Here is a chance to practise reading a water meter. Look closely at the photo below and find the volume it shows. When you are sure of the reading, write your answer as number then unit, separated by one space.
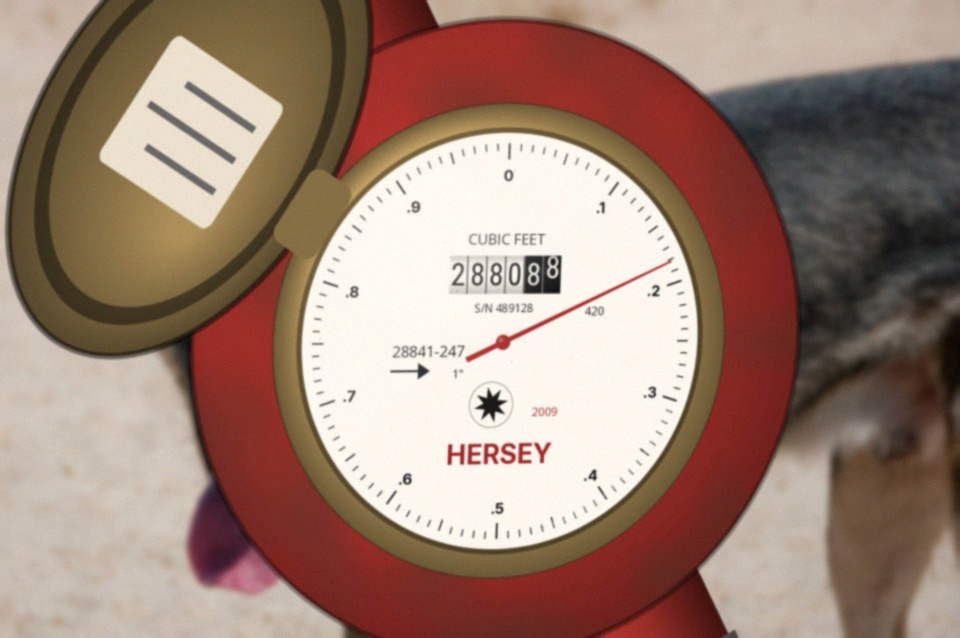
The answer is 288088.18 ft³
